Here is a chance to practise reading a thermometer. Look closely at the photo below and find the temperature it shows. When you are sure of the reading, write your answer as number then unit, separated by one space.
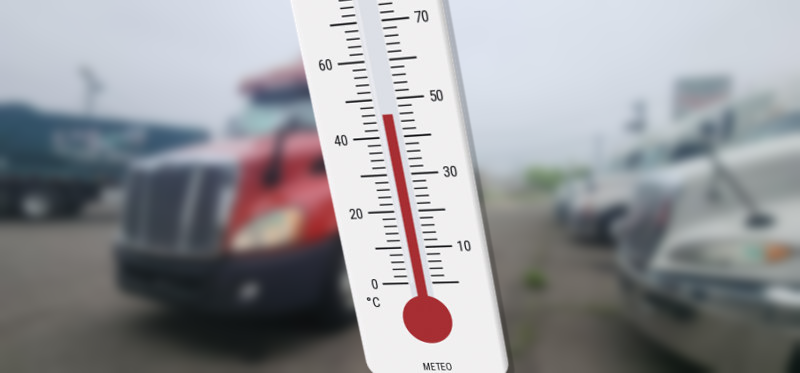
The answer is 46 °C
